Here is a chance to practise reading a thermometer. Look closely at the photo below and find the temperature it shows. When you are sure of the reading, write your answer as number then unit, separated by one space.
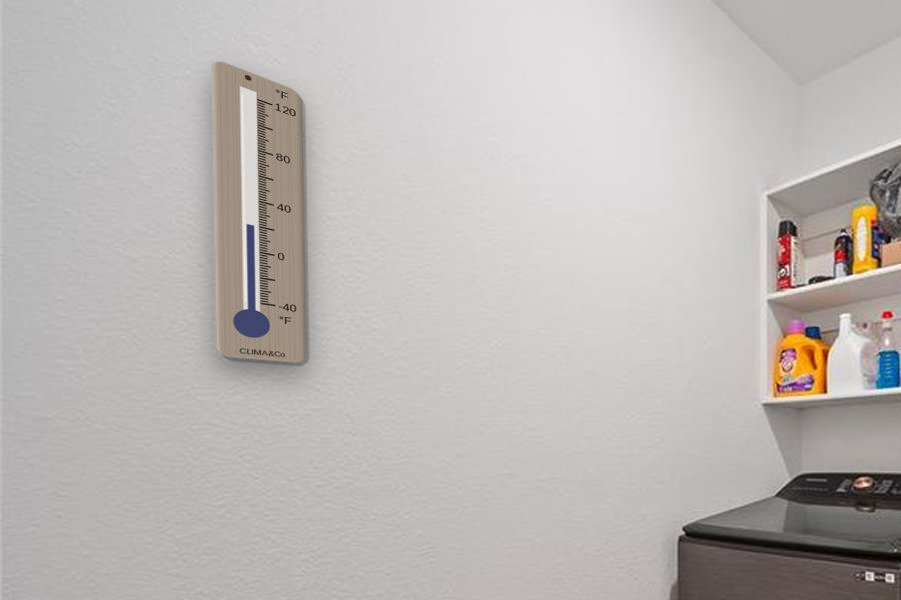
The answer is 20 °F
